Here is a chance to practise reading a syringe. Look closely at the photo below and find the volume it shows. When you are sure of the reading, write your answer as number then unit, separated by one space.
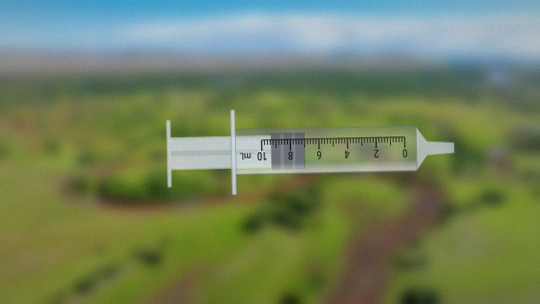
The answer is 7 mL
